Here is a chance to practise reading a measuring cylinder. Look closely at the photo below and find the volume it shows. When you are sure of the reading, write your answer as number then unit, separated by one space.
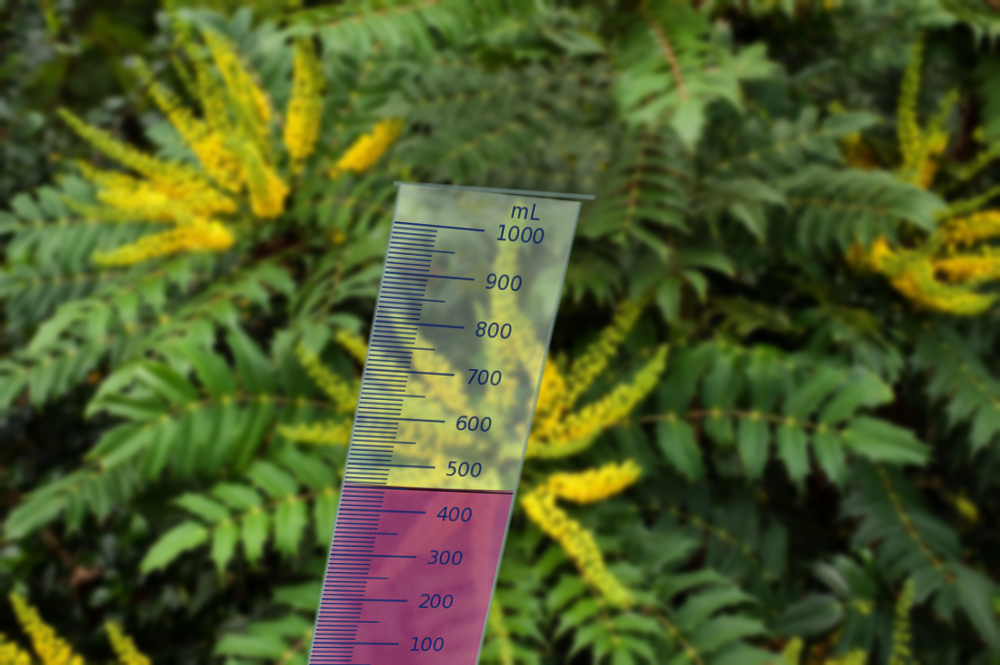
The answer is 450 mL
